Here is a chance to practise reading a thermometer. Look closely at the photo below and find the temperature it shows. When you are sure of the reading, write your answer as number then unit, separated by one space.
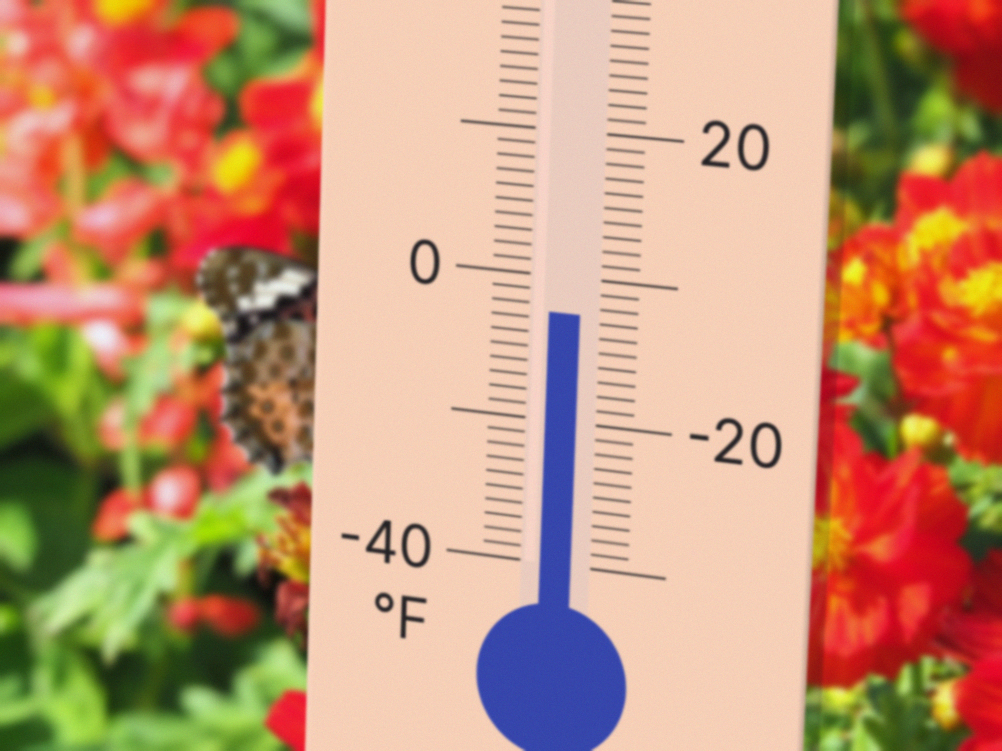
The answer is -5 °F
